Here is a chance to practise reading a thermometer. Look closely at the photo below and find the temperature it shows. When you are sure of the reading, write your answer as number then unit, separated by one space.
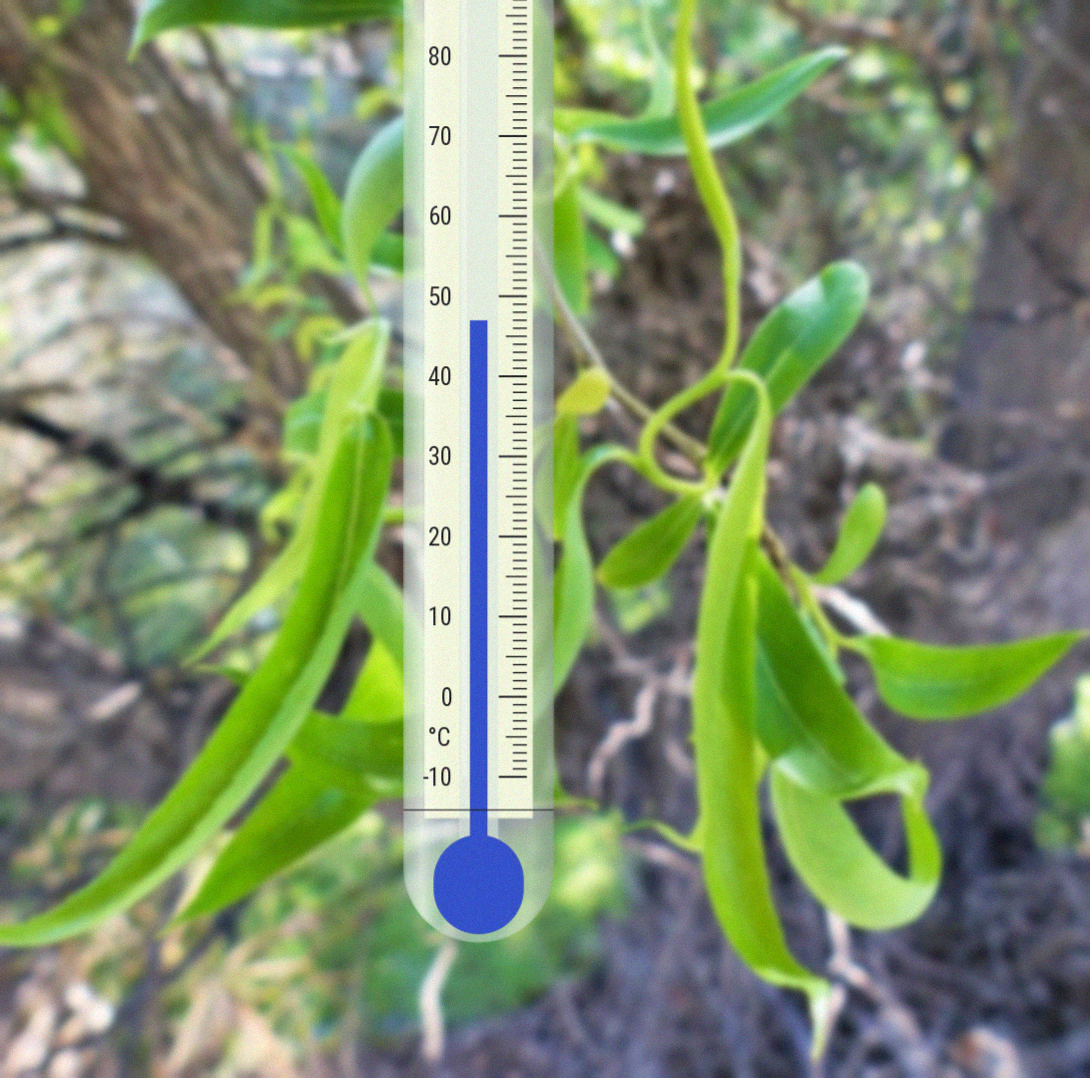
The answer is 47 °C
